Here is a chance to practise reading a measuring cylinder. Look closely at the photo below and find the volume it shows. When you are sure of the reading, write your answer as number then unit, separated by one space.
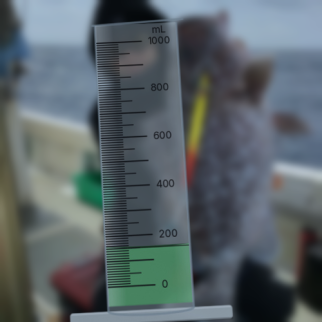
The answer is 150 mL
